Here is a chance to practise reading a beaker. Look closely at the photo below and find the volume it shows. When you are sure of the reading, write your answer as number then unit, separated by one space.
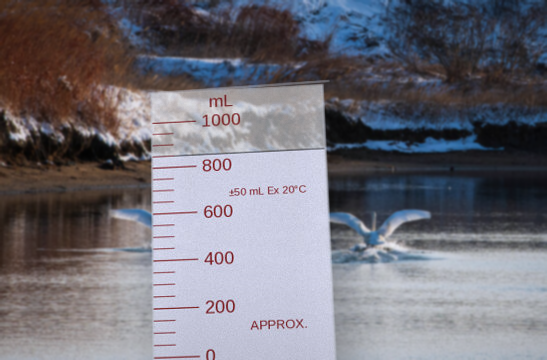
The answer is 850 mL
